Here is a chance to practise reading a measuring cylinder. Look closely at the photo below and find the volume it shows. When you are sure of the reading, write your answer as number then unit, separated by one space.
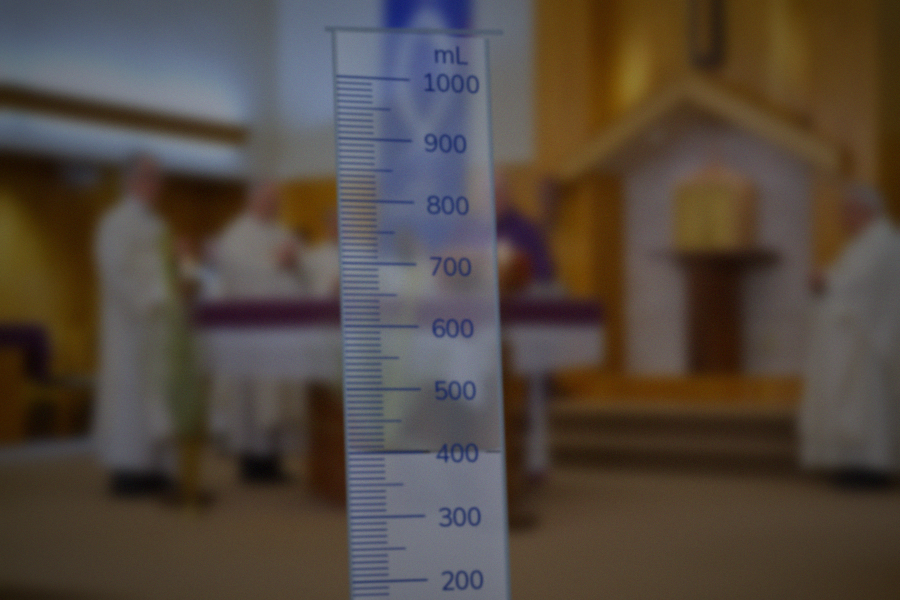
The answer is 400 mL
